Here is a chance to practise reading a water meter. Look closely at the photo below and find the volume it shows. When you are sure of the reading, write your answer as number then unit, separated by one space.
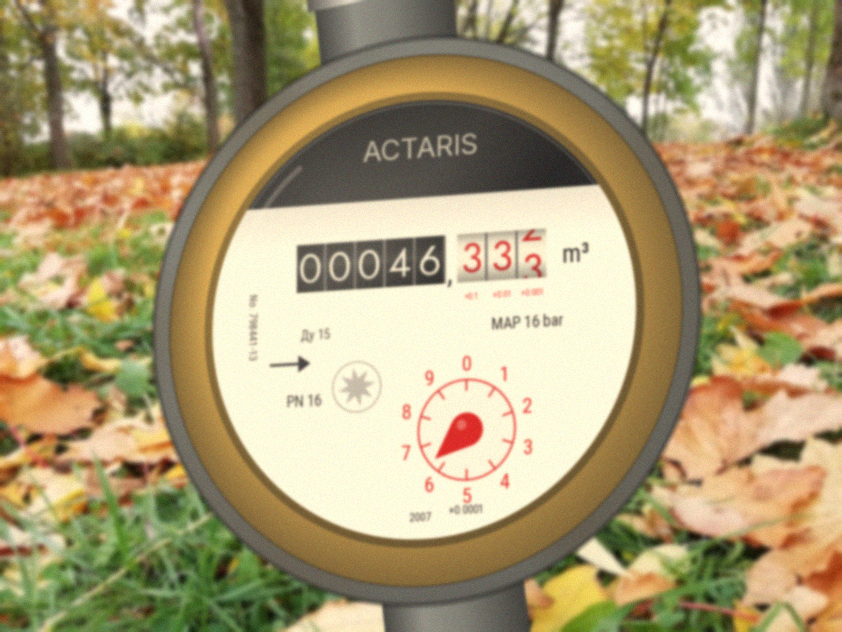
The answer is 46.3326 m³
